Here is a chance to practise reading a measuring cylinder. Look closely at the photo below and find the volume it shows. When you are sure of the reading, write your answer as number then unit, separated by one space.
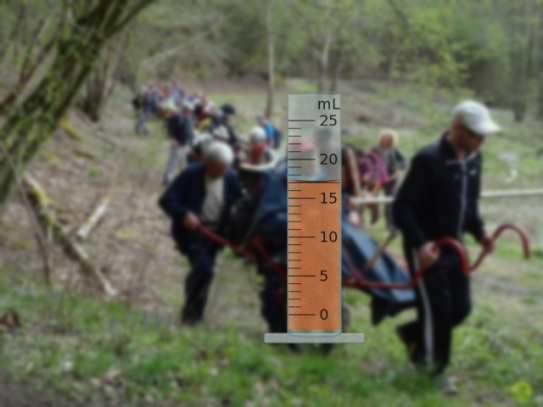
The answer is 17 mL
